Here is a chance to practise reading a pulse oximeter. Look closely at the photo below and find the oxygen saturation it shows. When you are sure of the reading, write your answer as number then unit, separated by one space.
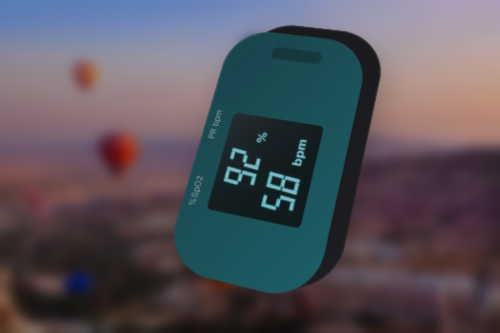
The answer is 92 %
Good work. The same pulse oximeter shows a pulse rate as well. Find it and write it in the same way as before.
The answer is 58 bpm
